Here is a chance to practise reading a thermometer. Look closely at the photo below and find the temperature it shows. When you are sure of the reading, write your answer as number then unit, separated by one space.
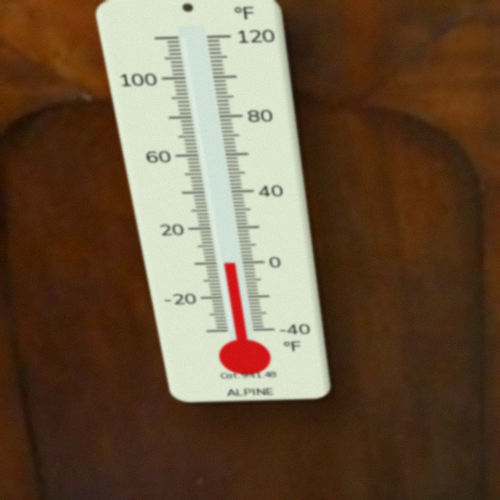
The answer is 0 °F
